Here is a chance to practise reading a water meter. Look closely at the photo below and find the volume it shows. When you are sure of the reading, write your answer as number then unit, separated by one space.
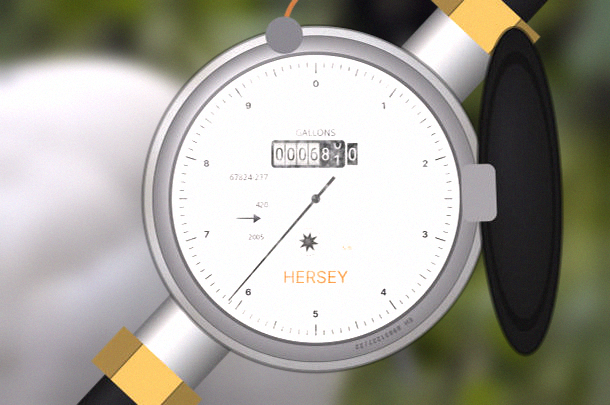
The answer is 6806.1 gal
